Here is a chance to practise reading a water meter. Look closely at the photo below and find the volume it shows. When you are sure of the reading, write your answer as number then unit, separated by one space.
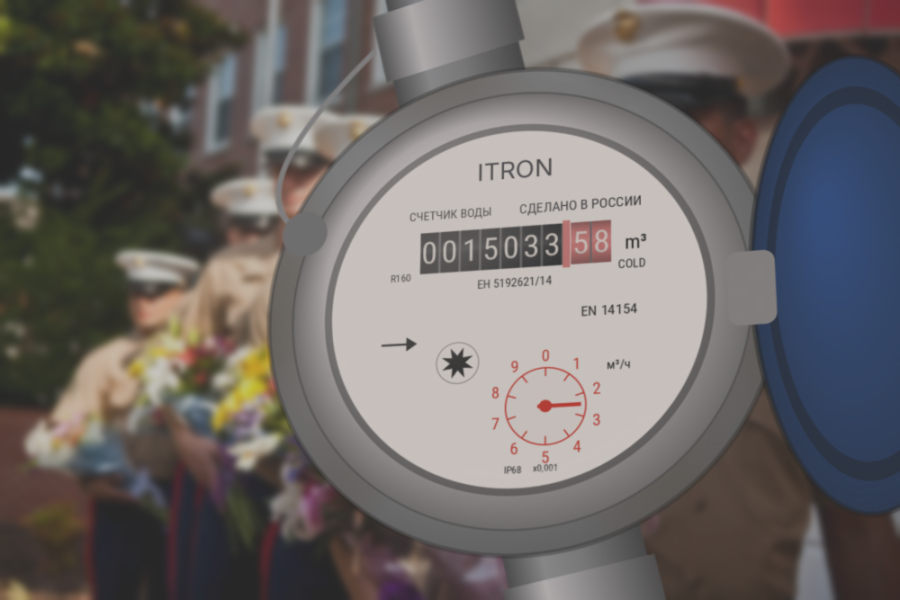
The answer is 15033.582 m³
